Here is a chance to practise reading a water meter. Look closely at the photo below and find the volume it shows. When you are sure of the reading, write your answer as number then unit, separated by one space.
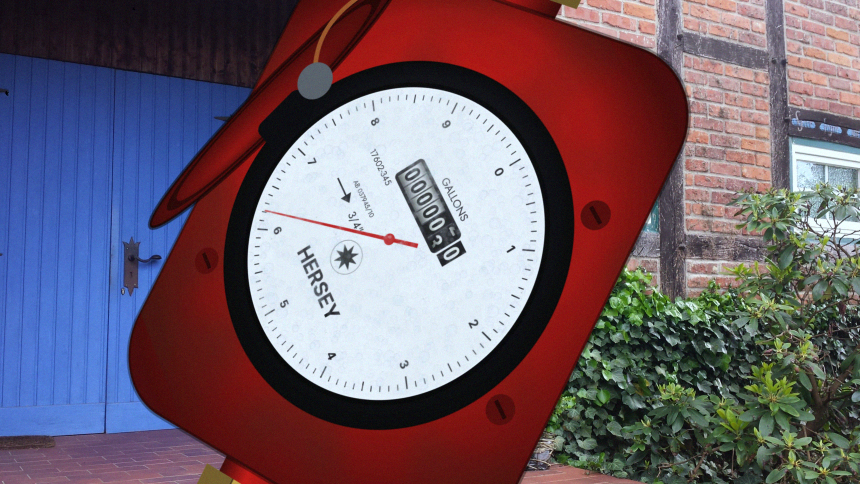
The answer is 26.2 gal
